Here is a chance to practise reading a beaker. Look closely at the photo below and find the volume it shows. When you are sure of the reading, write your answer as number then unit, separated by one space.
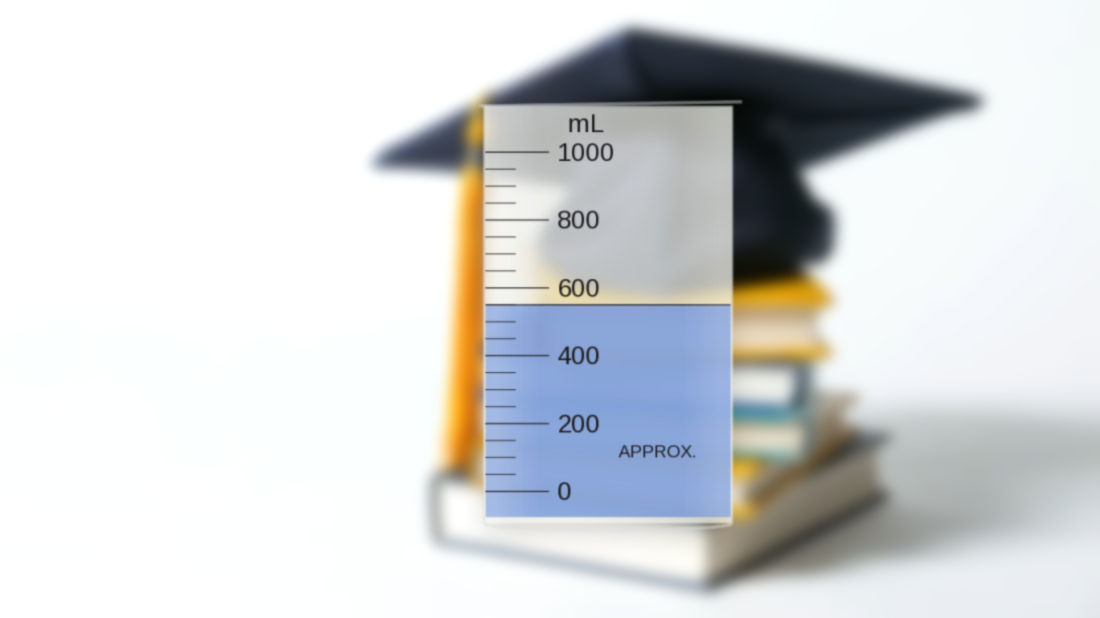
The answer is 550 mL
